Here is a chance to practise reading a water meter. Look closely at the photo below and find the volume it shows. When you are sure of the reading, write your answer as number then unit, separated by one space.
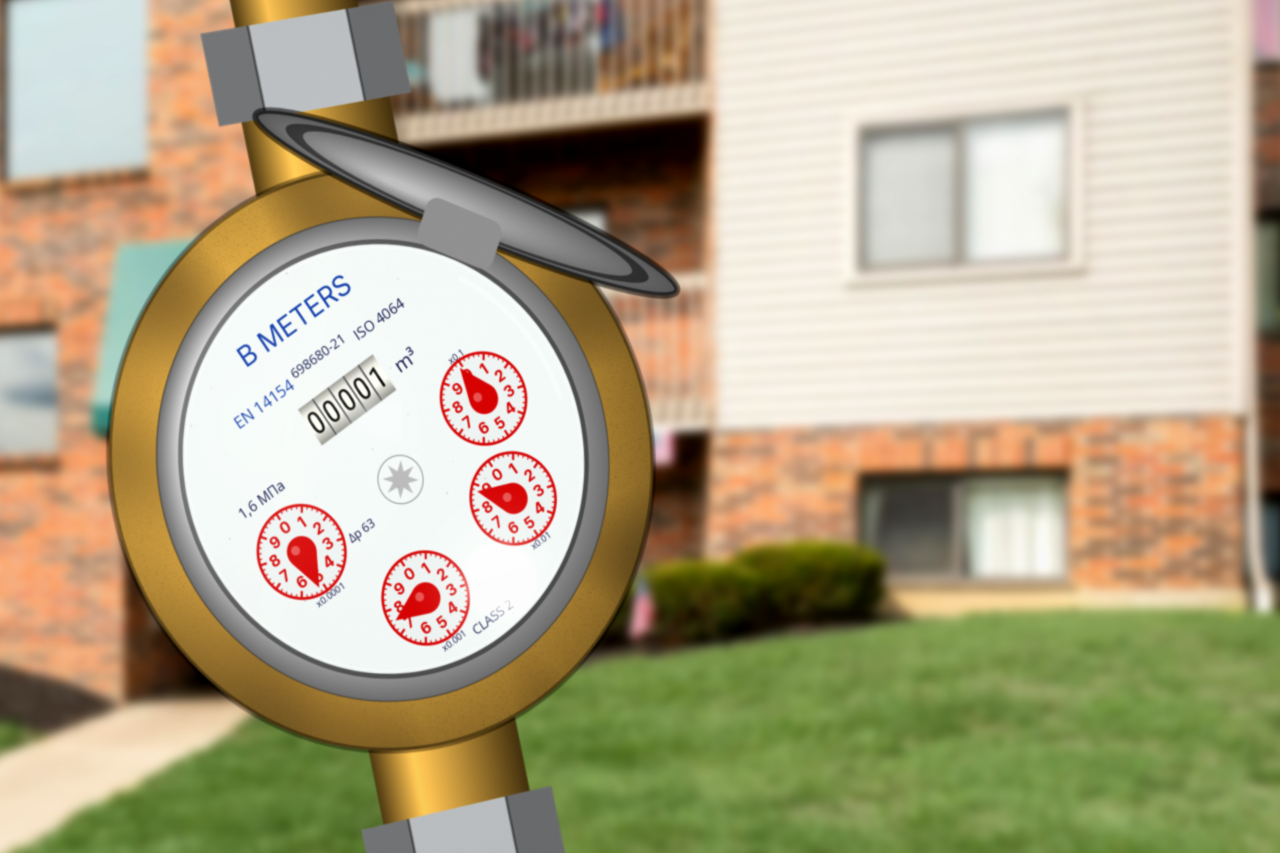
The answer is 0.9875 m³
